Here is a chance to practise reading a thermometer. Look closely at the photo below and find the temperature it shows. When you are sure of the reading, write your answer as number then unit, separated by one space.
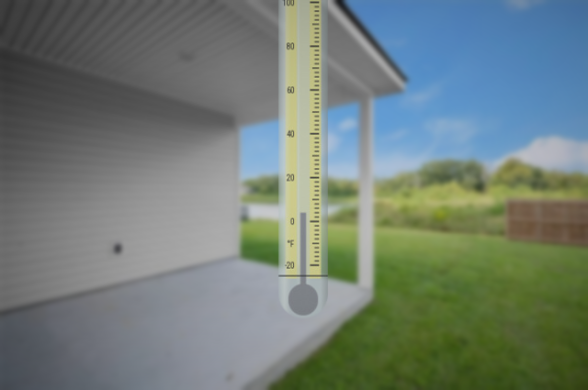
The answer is 4 °F
